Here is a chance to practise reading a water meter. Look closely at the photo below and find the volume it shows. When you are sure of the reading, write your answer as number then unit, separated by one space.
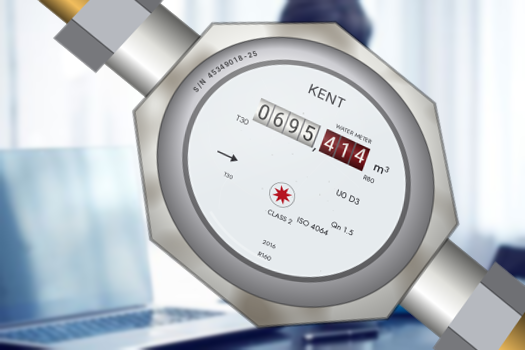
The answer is 695.414 m³
